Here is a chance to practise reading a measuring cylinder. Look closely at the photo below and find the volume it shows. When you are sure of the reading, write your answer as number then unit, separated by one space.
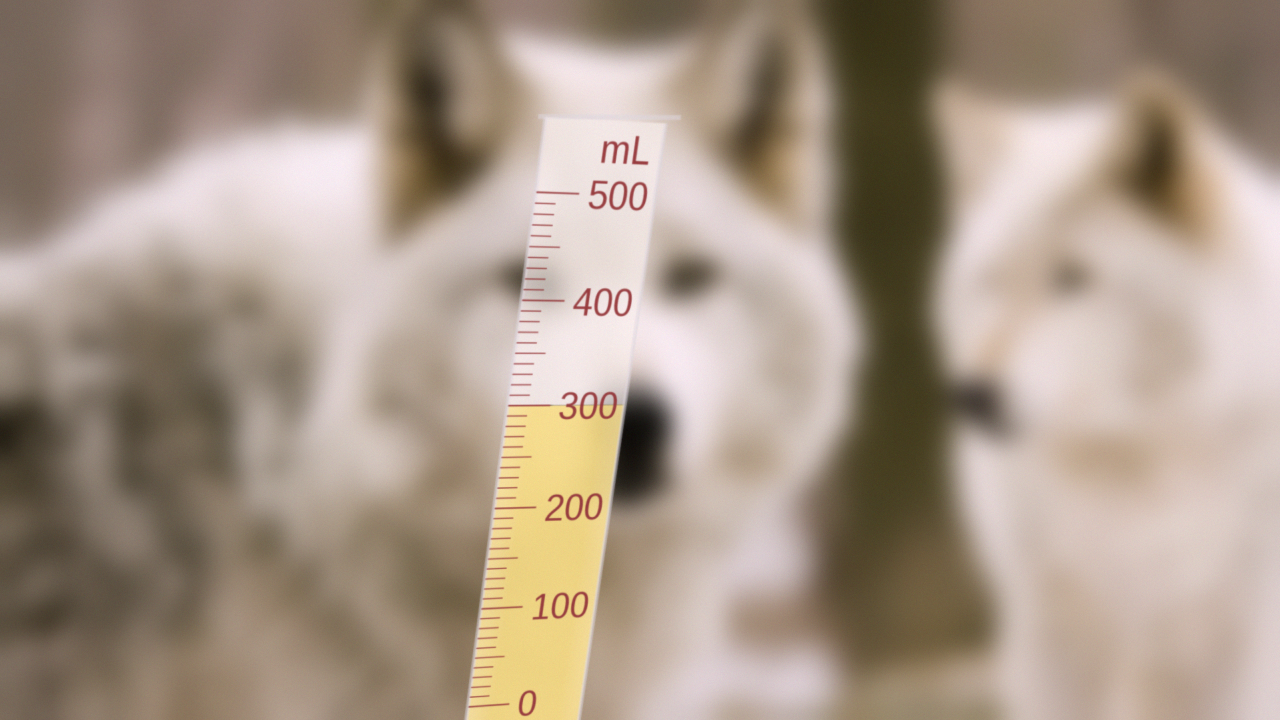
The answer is 300 mL
